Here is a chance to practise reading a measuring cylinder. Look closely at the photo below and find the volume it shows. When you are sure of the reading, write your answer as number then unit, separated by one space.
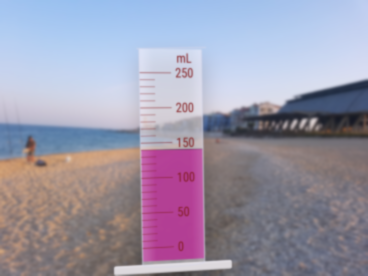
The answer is 140 mL
